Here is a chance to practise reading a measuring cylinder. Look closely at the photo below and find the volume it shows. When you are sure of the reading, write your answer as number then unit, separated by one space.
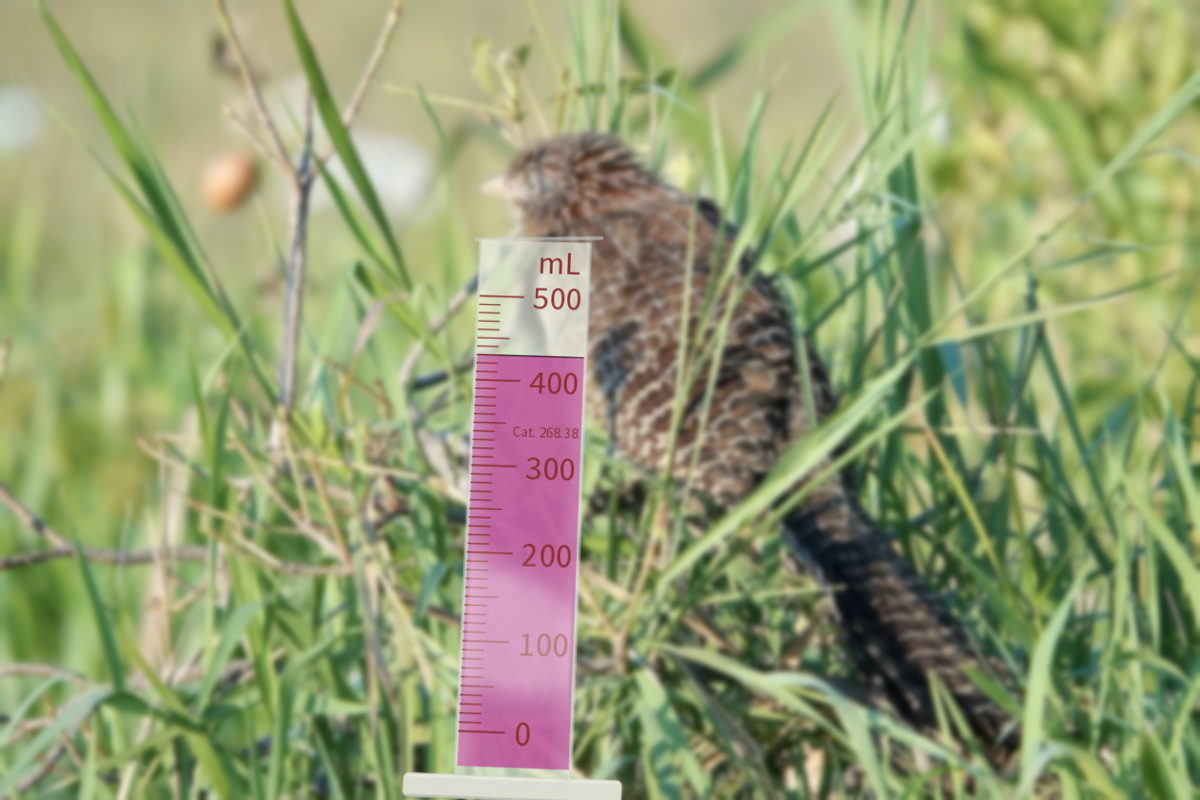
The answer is 430 mL
